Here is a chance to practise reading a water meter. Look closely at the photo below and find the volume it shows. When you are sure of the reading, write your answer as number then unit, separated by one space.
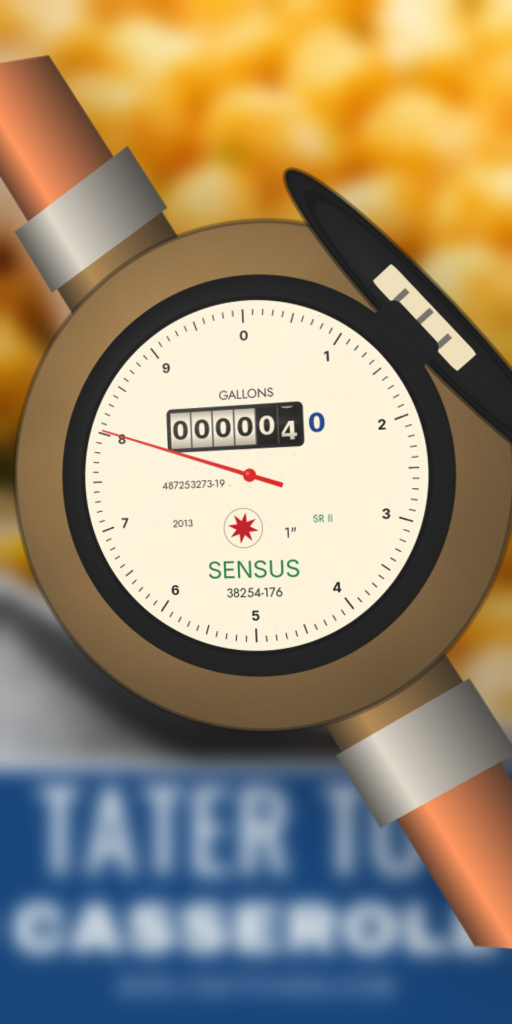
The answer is 38.0 gal
